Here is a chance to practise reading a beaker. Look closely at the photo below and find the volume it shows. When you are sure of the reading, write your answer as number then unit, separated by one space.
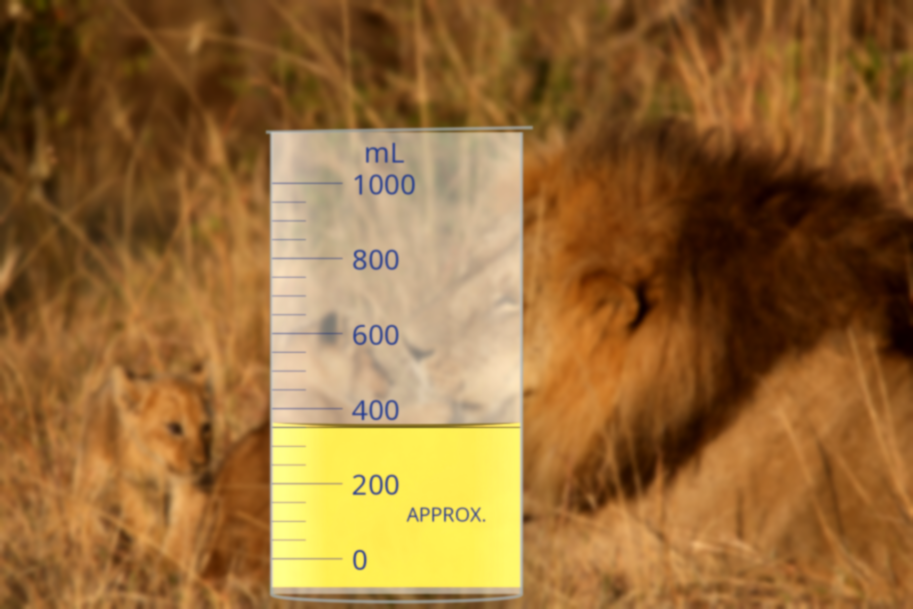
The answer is 350 mL
